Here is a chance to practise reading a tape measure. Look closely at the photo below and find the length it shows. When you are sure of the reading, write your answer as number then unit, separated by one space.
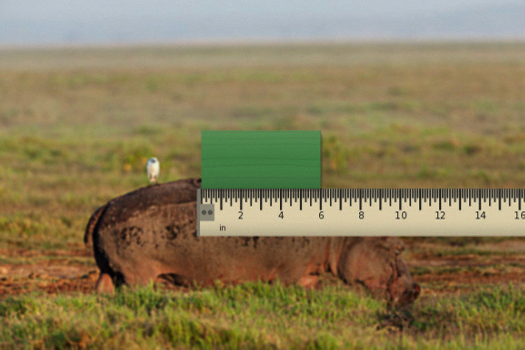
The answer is 6 in
